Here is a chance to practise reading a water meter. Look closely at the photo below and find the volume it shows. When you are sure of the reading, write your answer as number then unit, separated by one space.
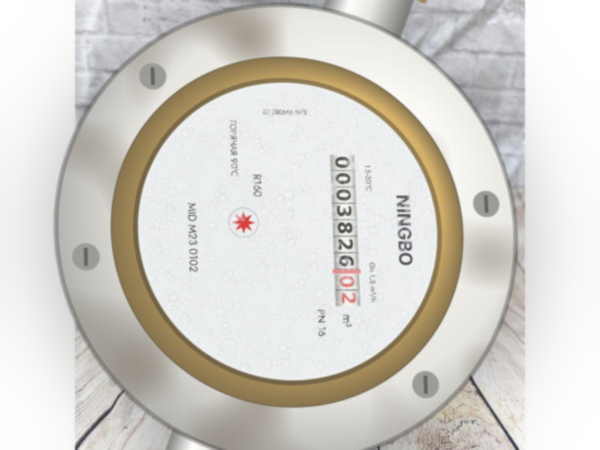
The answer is 3826.02 m³
